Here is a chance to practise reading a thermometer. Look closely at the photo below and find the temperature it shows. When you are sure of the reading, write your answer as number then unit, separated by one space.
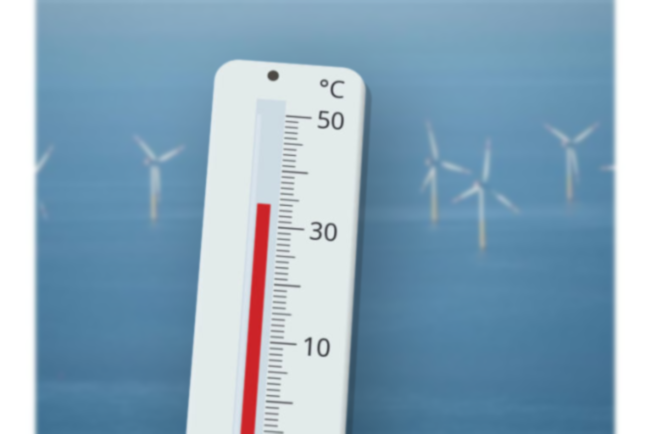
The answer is 34 °C
